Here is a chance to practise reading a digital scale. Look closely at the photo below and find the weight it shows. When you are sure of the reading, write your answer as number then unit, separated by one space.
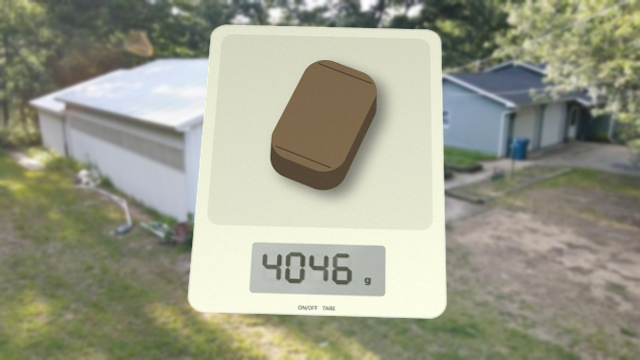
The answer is 4046 g
